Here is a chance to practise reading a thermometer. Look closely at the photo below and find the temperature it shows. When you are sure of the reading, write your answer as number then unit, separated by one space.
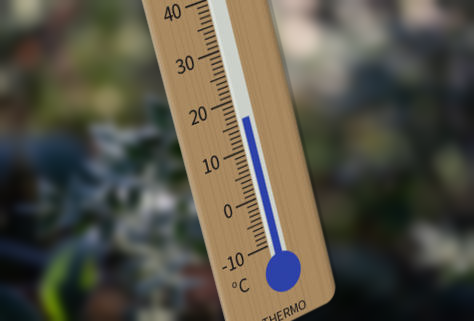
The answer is 16 °C
